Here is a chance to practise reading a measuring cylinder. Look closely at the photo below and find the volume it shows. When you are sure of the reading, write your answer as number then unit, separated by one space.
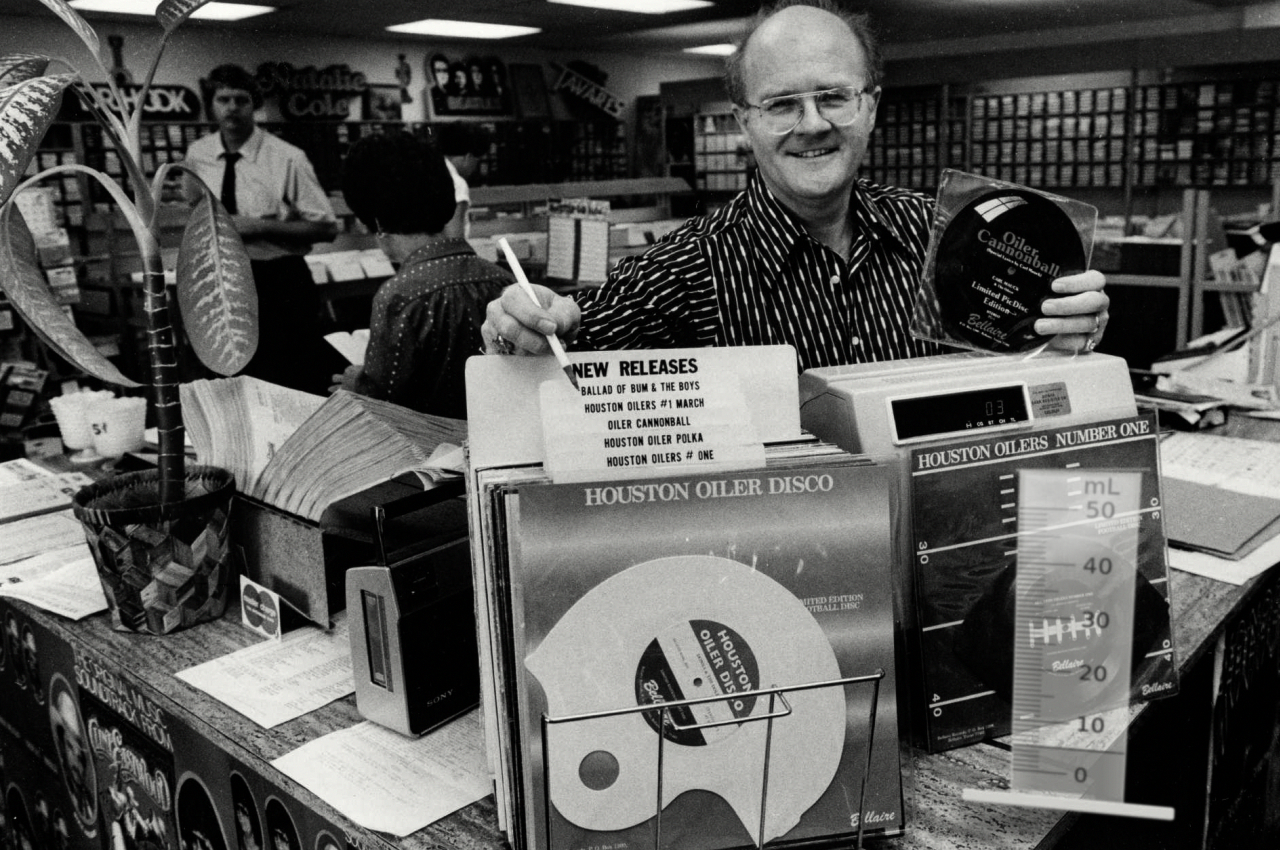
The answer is 5 mL
